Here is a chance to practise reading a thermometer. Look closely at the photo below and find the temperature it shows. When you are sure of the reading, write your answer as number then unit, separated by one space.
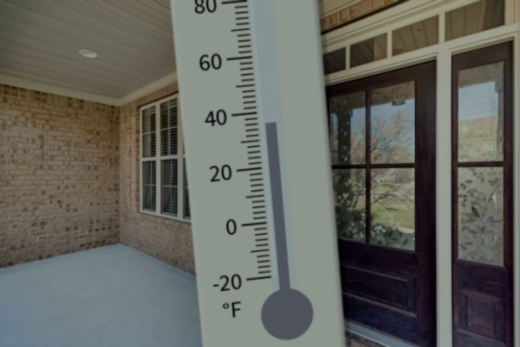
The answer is 36 °F
